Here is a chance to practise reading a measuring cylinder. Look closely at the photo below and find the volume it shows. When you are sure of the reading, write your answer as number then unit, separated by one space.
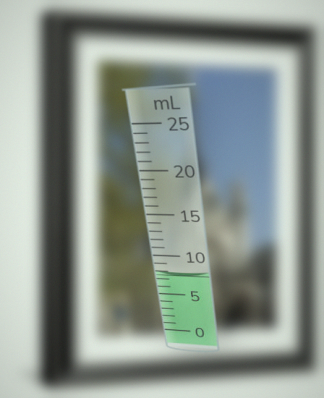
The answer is 7.5 mL
